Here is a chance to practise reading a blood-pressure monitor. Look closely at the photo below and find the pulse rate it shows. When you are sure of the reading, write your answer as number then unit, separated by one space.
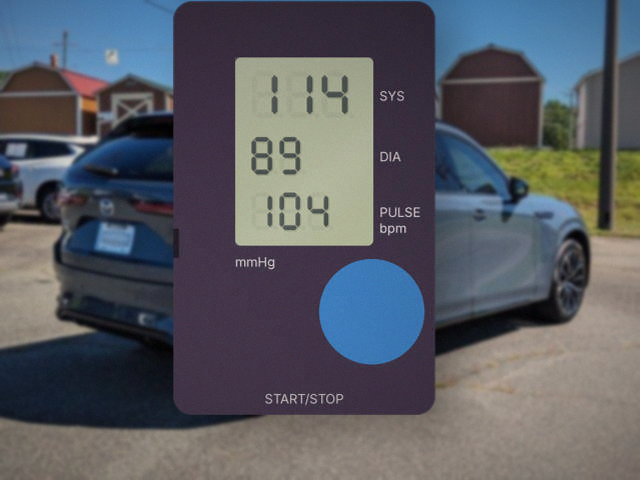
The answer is 104 bpm
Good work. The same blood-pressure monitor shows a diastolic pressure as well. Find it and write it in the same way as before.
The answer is 89 mmHg
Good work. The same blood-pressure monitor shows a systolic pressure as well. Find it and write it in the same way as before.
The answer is 114 mmHg
